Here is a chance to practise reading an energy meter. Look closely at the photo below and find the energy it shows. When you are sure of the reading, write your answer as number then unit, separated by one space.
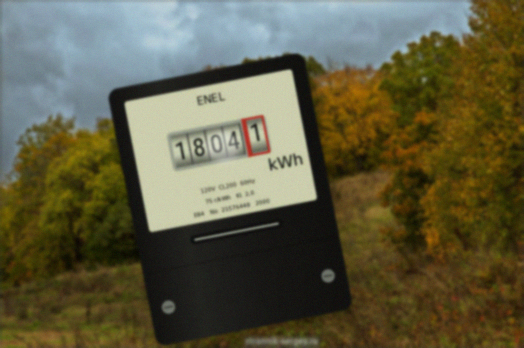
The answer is 1804.1 kWh
